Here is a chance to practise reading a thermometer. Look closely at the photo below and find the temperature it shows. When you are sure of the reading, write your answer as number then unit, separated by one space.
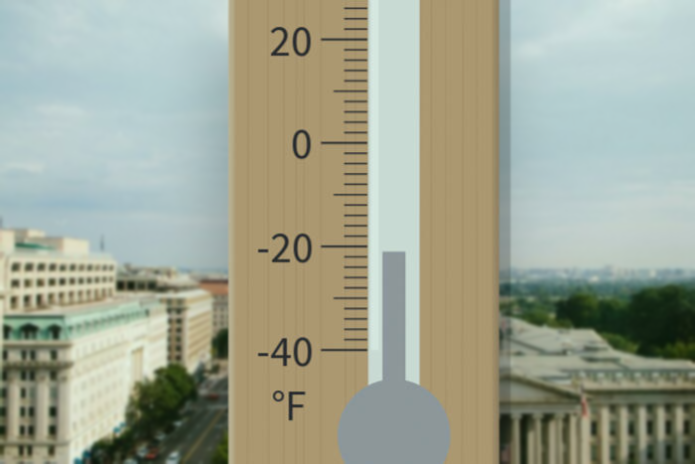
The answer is -21 °F
